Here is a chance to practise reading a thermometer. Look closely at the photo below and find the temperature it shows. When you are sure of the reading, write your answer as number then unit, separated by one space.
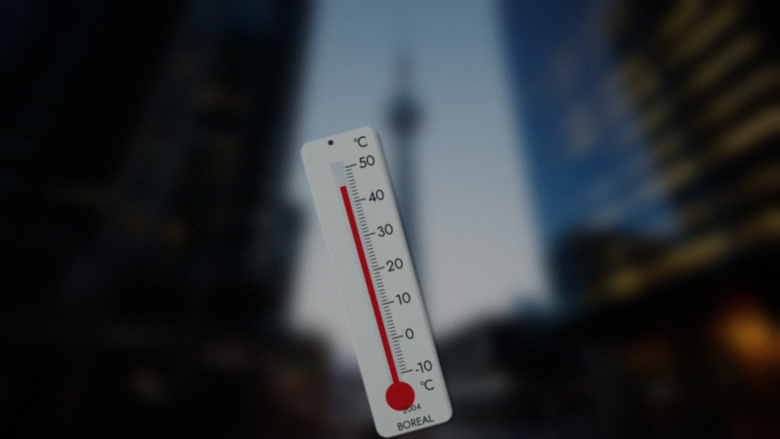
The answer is 45 °C
